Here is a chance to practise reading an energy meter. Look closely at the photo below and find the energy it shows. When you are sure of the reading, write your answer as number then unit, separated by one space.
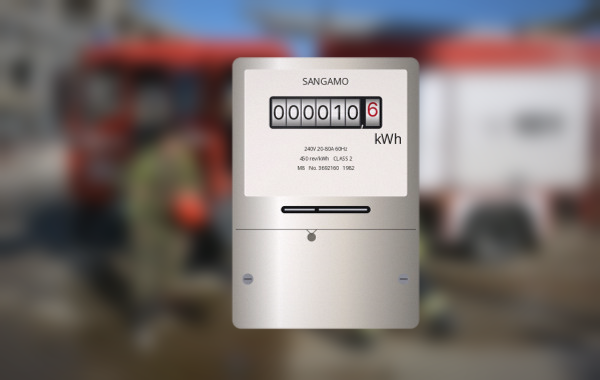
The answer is 10.6 kWh
